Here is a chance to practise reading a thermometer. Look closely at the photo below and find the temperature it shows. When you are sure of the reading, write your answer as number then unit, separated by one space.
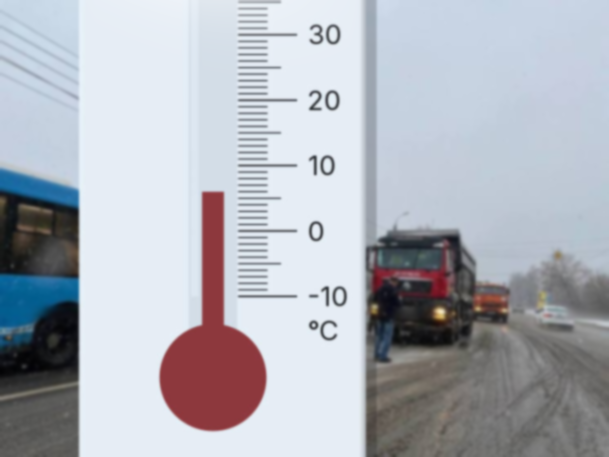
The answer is 6 °C
